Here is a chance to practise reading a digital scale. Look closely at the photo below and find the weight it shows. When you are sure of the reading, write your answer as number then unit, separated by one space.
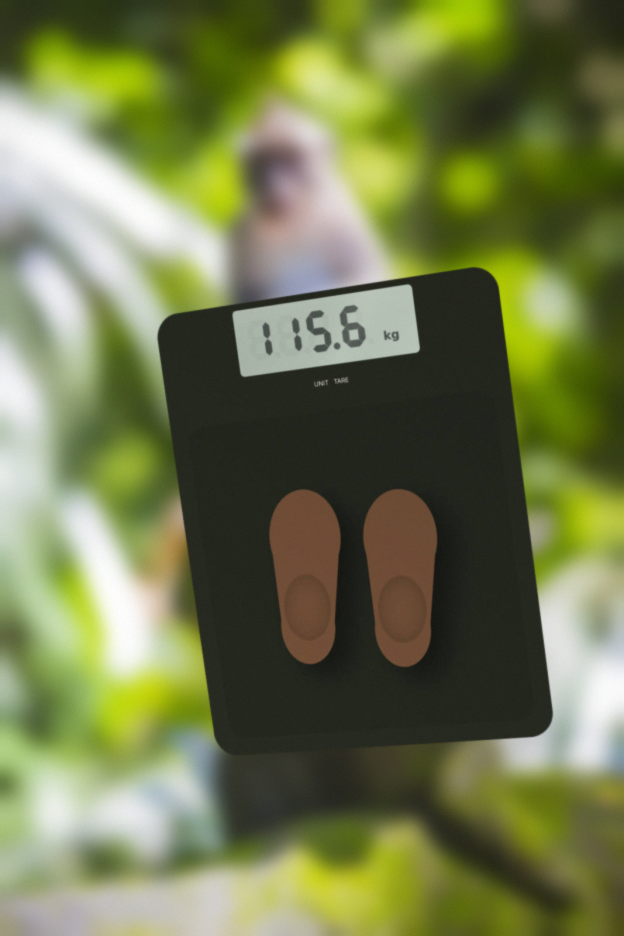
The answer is 115.6 kg
